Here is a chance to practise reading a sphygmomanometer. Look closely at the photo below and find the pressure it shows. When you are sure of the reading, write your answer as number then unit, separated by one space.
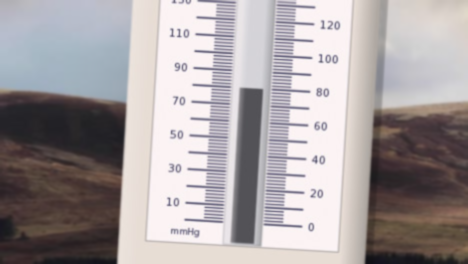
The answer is 80 mmHg
